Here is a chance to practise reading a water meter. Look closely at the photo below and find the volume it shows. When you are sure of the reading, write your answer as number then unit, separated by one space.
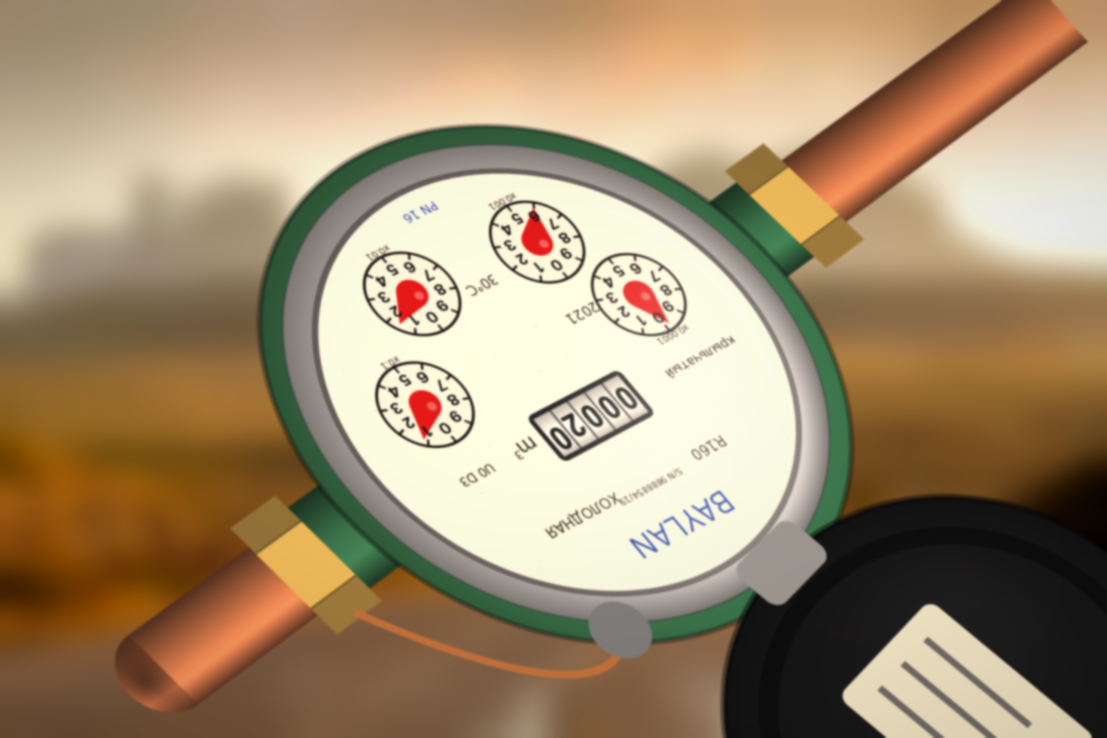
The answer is 20.1159 m³
